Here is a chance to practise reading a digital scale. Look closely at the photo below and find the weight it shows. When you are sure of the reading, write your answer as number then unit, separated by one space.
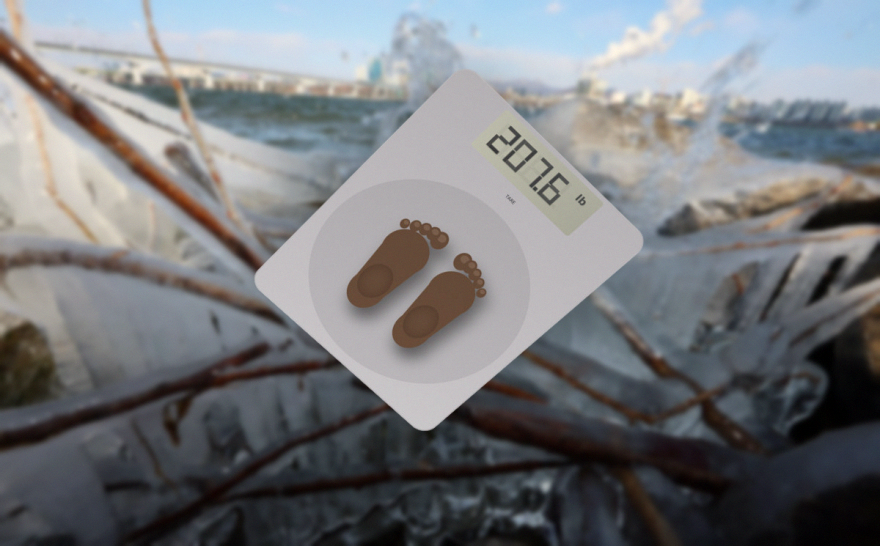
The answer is 207.6 lb
